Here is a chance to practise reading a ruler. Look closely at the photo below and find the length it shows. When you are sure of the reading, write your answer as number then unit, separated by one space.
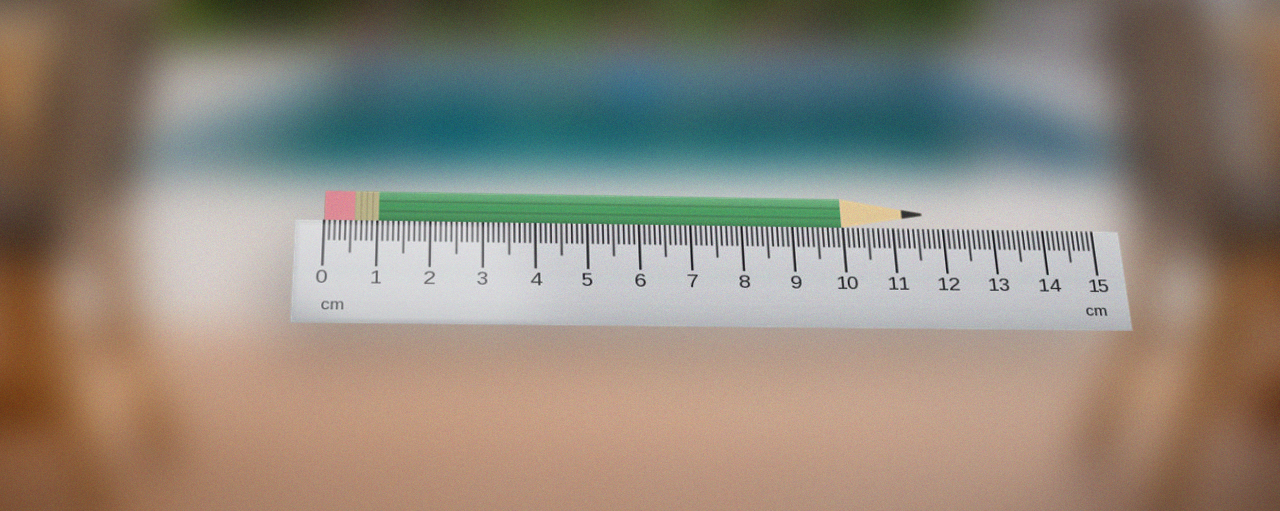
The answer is 11.6 cm
